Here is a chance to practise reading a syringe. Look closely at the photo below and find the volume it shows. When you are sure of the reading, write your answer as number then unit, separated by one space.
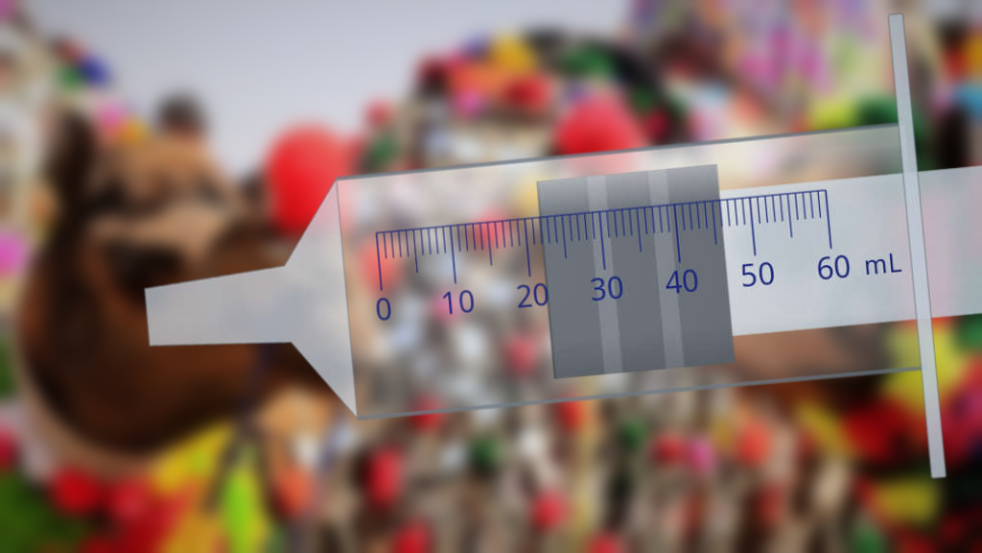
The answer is 22 mL
